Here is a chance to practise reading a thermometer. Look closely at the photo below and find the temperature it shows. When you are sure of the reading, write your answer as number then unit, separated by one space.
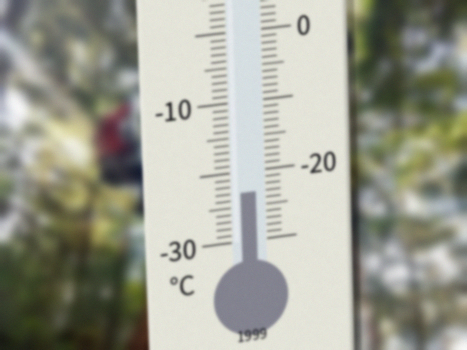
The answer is -23 °C
